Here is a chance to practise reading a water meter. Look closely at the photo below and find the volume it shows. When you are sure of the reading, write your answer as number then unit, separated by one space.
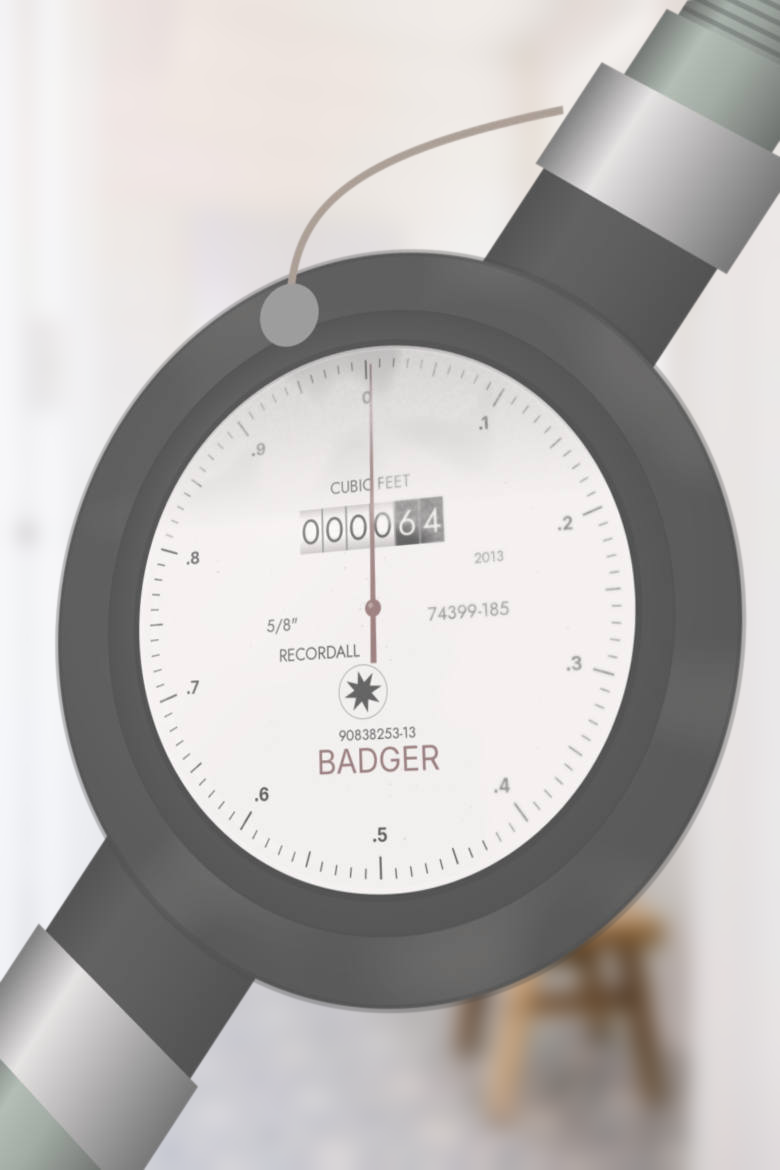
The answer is 64.00 ft³
